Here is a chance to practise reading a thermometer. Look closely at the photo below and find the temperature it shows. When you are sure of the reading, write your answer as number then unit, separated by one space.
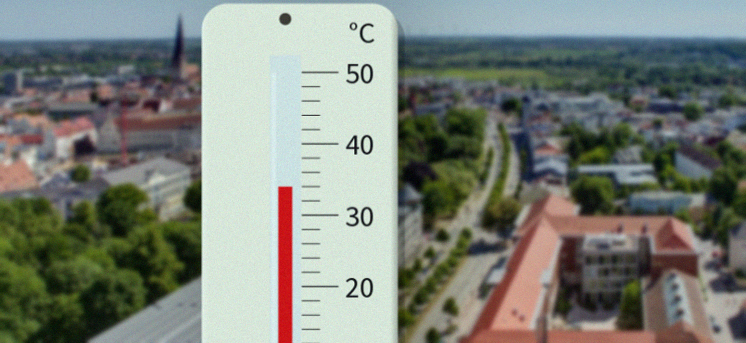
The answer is 34 °C
